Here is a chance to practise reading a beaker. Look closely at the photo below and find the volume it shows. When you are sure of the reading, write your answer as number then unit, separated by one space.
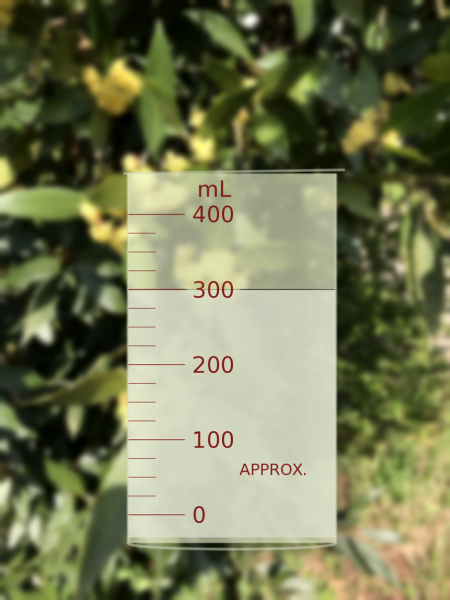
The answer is 300 mL
